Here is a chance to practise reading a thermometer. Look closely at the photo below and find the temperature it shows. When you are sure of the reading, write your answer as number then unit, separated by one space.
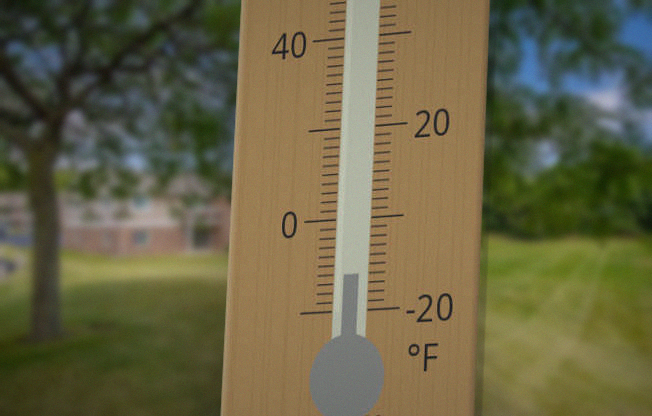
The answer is -12 °F
